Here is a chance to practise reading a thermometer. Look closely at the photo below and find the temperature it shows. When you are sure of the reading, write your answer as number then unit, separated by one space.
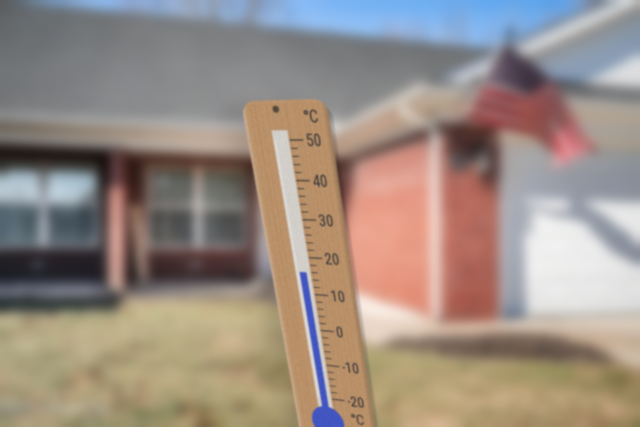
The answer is 16 °C
